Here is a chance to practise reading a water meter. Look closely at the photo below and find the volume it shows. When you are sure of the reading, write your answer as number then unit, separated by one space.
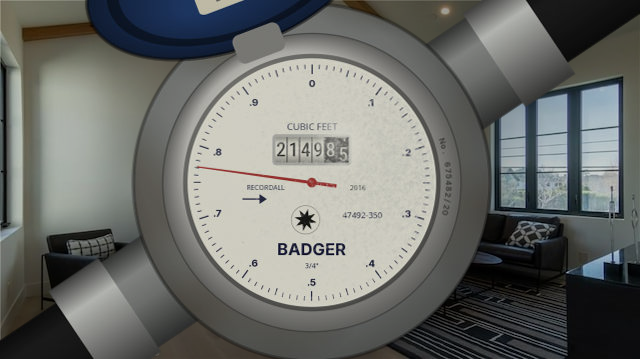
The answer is 214984.77 ft³
